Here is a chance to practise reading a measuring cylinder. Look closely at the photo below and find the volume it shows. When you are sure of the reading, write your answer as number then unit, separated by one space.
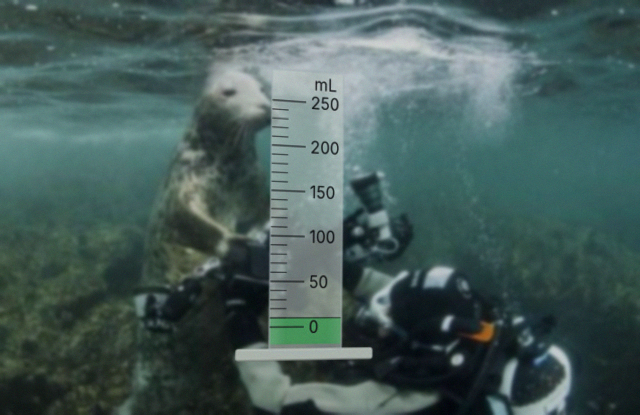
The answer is 10 mL
